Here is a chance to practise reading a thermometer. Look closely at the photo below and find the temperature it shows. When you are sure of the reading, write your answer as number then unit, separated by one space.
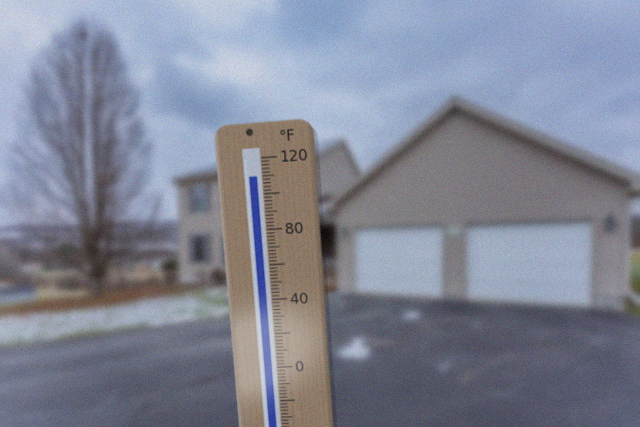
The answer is 110 °F
